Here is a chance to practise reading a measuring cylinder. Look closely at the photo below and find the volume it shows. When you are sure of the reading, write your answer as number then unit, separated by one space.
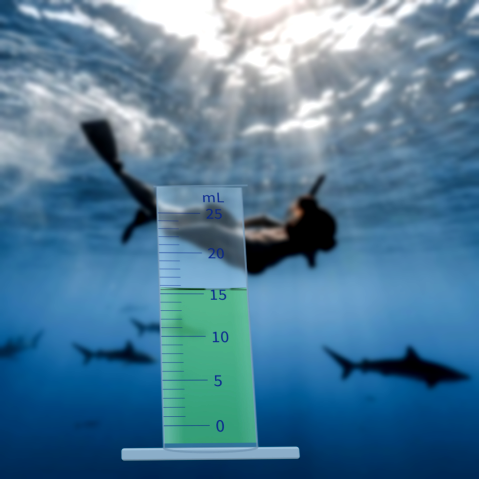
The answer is 15.5 mL
